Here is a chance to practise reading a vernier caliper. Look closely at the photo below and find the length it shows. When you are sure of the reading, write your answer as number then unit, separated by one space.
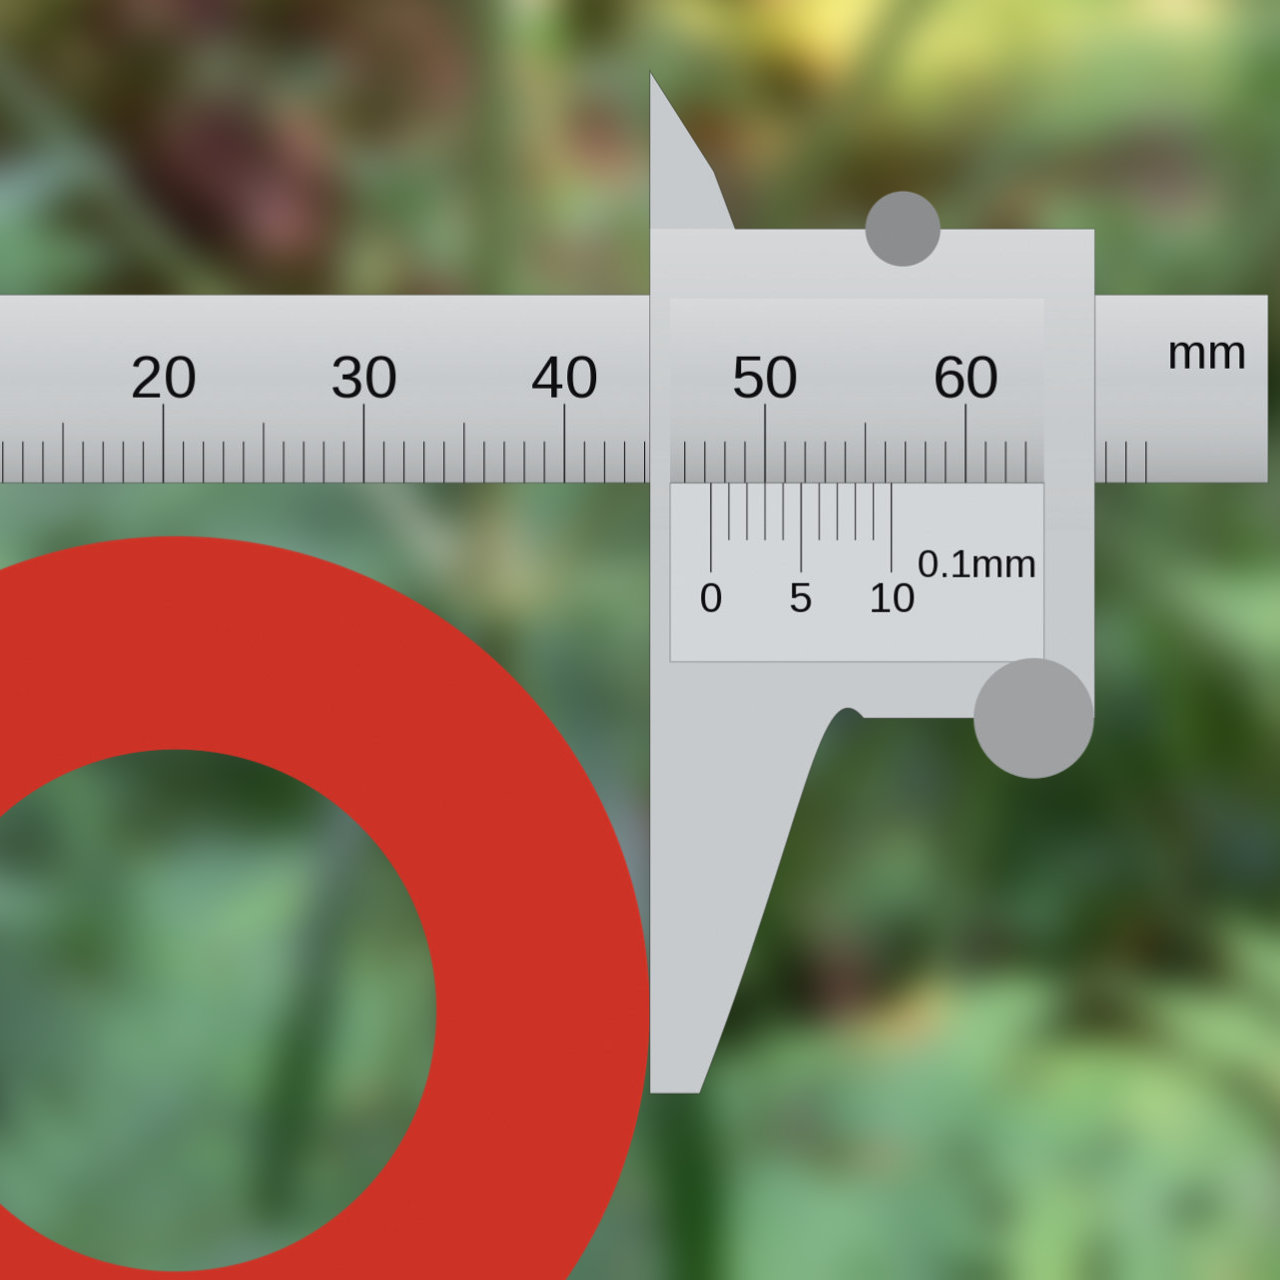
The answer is 47.3 mm
